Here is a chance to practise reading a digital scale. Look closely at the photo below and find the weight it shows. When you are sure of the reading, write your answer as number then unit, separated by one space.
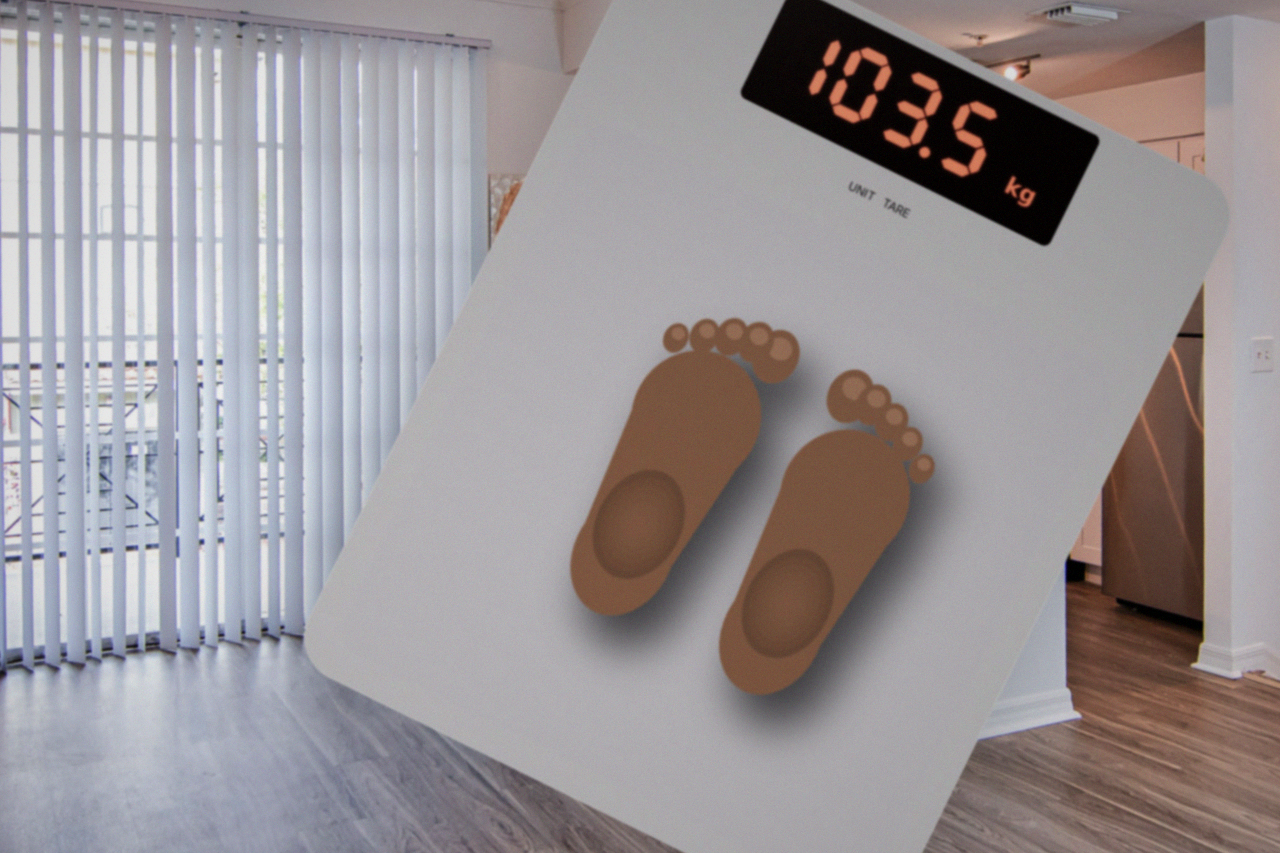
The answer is 103.5 kg
